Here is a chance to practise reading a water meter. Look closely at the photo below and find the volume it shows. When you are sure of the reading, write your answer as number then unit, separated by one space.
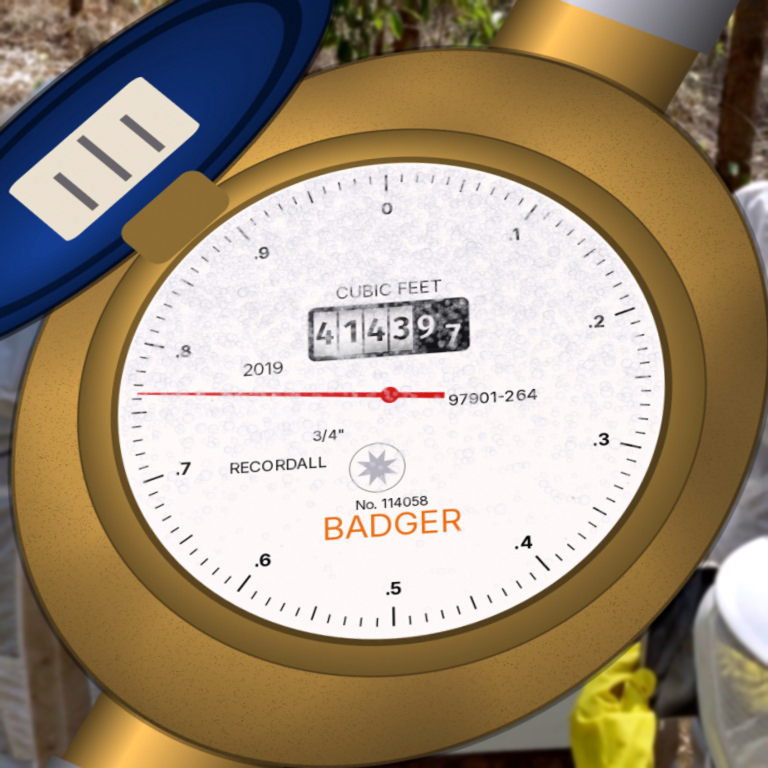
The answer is 414396.76 ft³
